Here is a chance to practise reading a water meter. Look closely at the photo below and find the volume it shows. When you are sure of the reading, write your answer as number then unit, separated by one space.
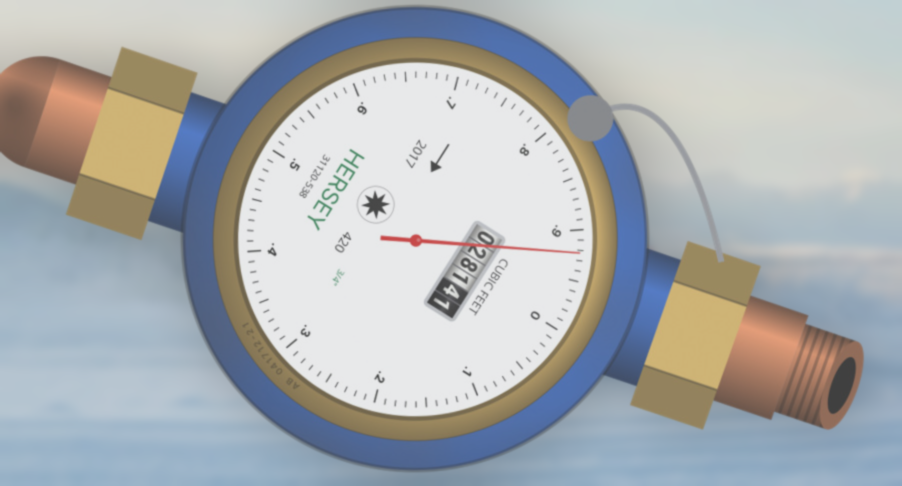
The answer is 28140.92 ft³
